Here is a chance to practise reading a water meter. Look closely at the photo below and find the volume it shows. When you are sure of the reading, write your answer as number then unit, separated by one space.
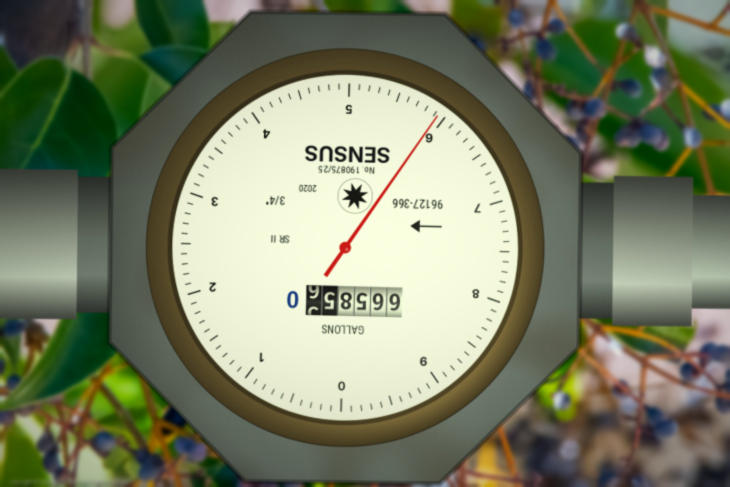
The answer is 6658555.9 gal
